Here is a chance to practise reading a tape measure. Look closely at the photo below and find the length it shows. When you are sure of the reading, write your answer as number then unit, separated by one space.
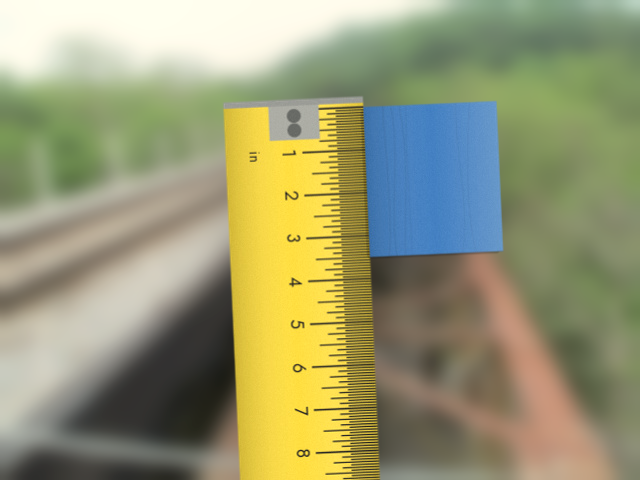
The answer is 3.5 in
